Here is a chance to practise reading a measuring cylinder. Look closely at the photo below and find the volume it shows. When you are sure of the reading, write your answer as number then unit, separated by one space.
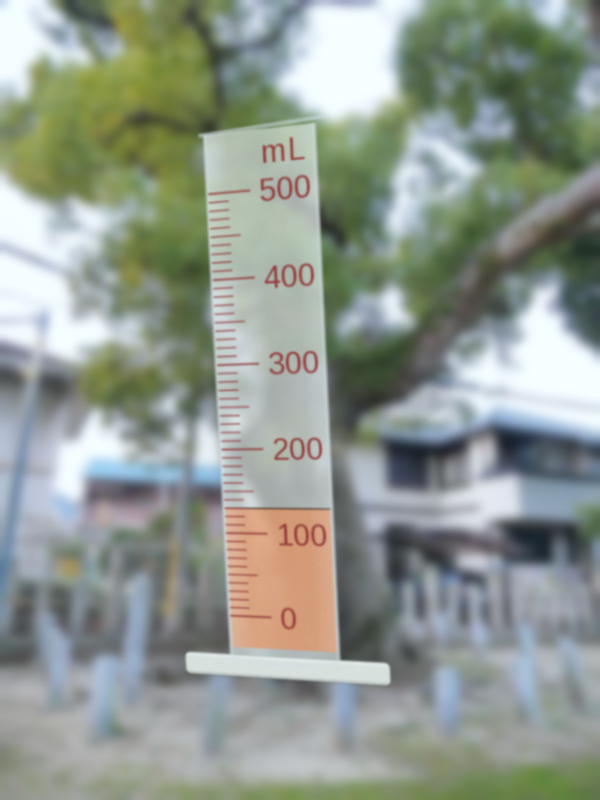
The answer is 130 mL
